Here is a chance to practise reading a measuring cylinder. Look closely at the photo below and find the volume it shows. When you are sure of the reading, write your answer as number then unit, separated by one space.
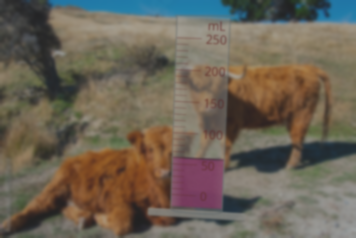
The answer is 60 mL
